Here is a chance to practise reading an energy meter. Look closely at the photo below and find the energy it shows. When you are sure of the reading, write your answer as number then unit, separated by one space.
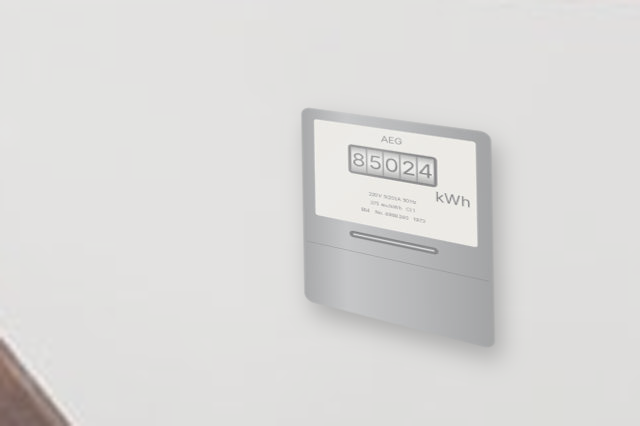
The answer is 85024 kWh
